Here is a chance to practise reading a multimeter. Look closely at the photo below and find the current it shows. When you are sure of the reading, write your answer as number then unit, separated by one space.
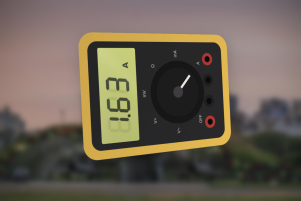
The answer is 1.63 A
